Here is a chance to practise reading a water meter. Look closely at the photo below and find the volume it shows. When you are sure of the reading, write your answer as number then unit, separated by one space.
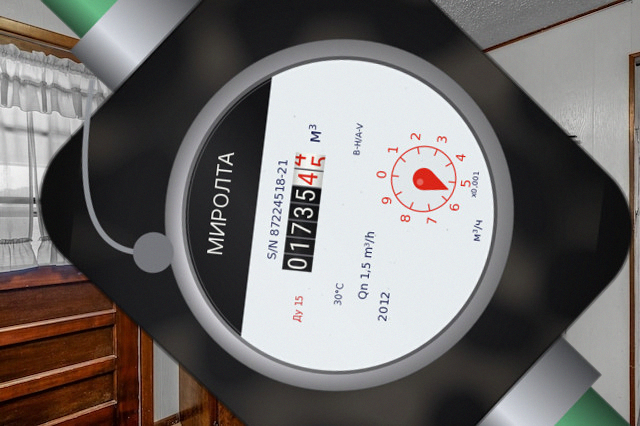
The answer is 1735.445 m³
